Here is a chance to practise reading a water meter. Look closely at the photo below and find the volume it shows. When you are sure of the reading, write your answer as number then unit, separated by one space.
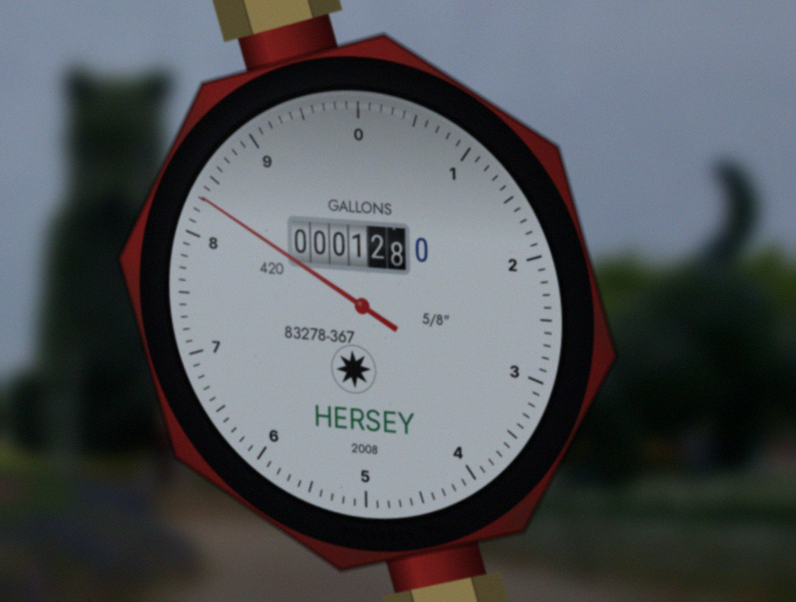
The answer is 1278.3 gal
